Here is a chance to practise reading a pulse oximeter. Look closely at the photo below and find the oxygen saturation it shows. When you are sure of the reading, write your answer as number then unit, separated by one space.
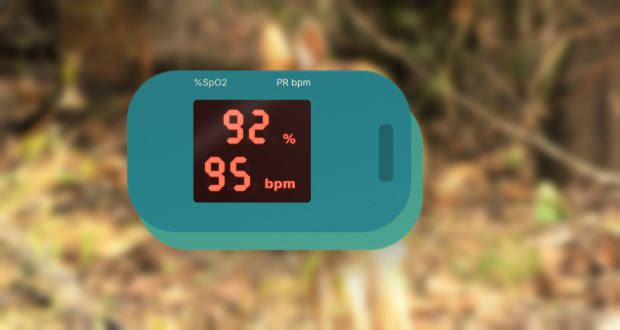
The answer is 92 %
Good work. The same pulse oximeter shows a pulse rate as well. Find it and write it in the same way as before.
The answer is 95 bpm
